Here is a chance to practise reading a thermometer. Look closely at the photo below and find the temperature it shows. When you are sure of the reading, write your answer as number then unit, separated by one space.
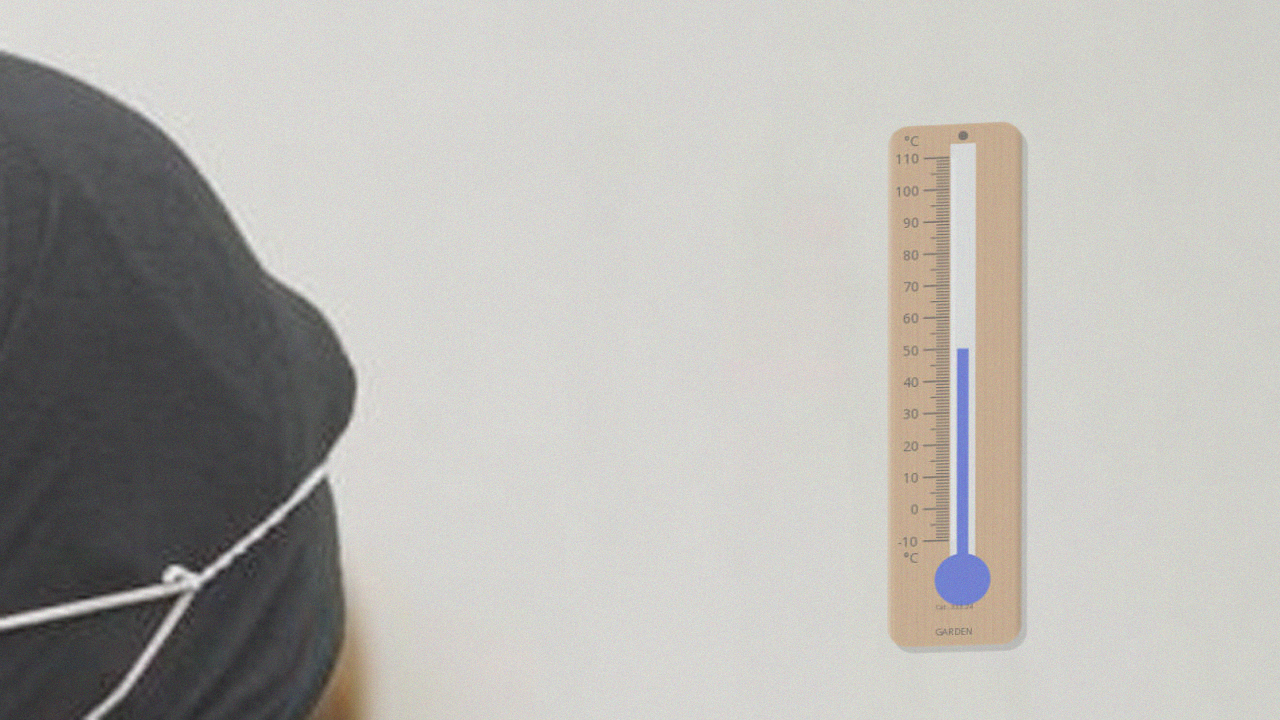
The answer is 50 °C
